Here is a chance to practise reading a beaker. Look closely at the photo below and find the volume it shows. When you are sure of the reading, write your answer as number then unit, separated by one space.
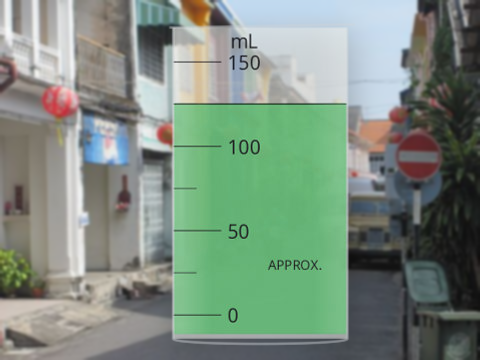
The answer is 125 mL
